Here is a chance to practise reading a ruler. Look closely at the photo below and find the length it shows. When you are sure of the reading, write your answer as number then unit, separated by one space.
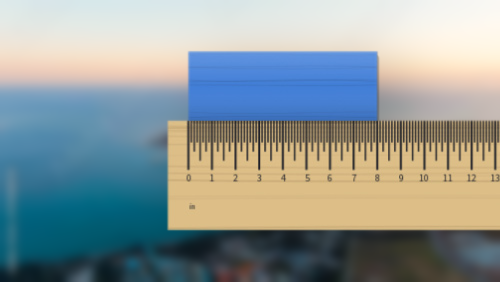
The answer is 8 in
